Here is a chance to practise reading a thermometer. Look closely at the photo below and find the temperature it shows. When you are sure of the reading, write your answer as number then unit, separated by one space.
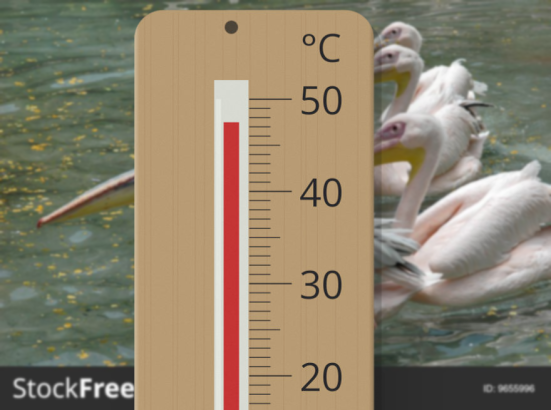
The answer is 47.5 °C
